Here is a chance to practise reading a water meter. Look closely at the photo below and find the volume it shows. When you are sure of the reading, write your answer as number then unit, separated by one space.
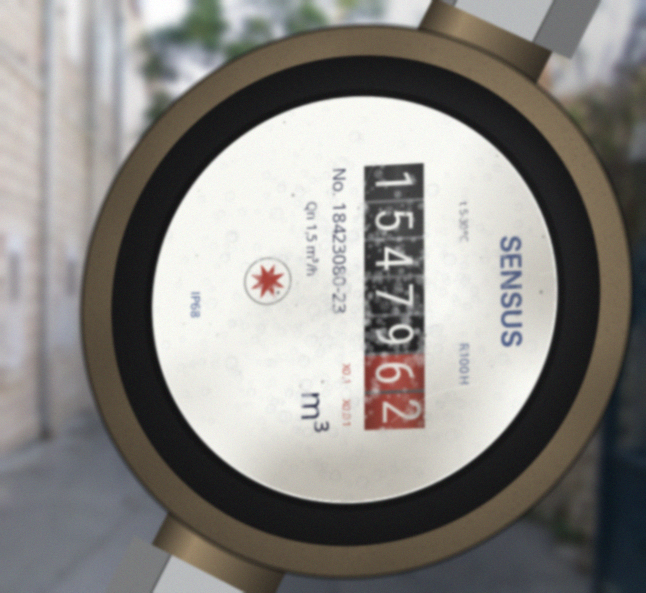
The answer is 15479.62 m³
